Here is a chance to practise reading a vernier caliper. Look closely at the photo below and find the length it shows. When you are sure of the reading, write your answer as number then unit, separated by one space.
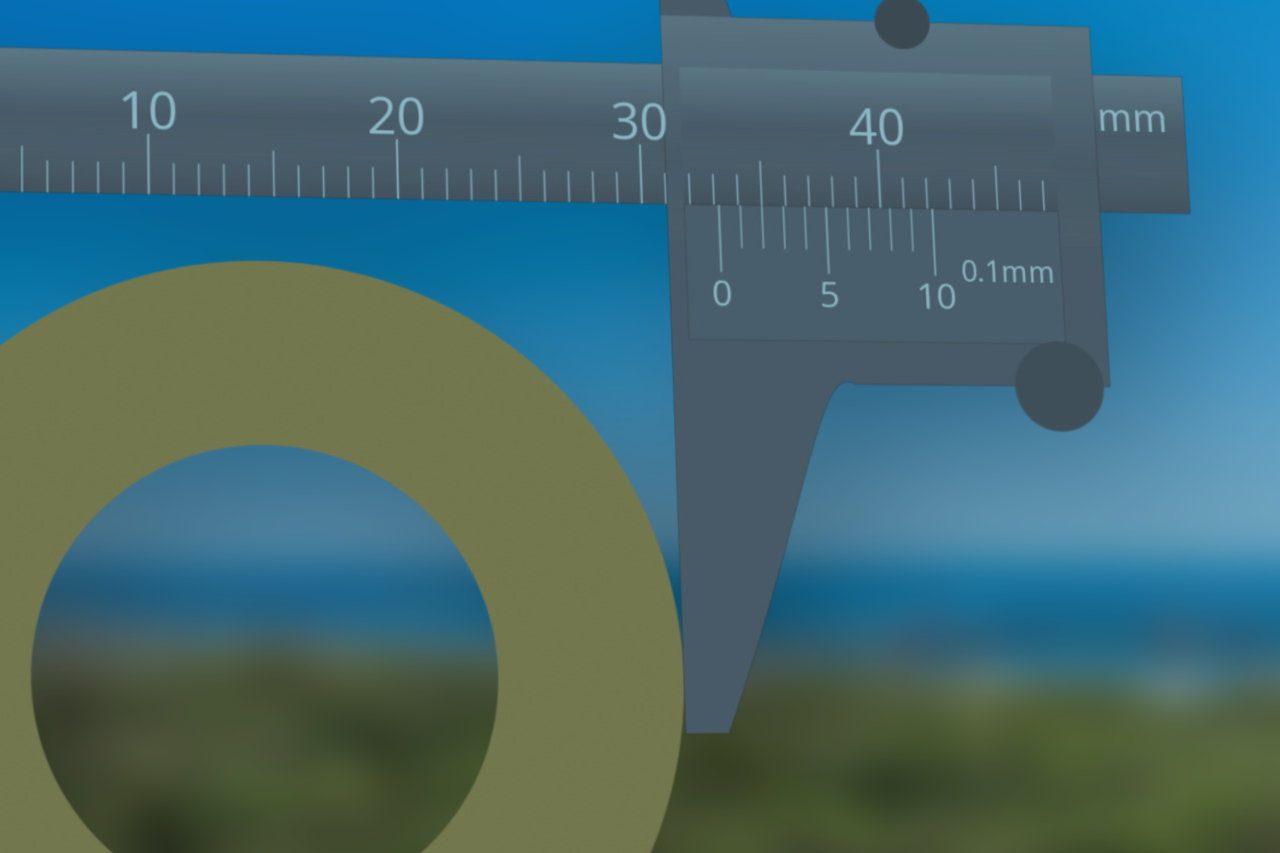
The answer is 33.2 mm
